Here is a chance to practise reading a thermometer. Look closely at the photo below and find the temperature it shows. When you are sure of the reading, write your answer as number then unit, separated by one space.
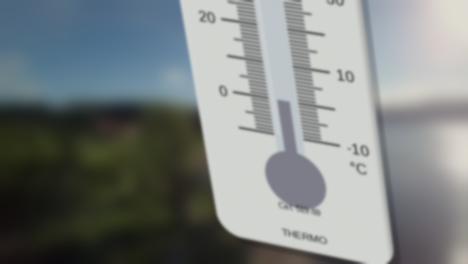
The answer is 0 °C
